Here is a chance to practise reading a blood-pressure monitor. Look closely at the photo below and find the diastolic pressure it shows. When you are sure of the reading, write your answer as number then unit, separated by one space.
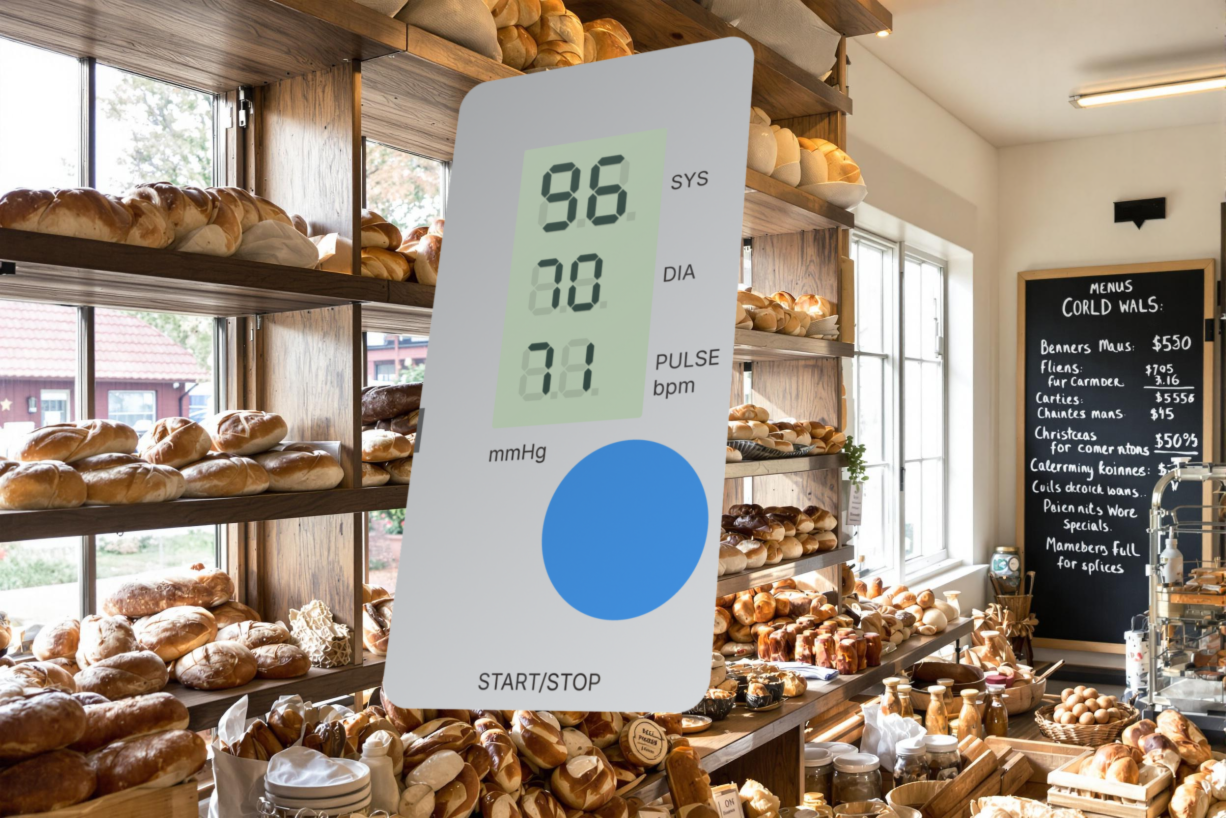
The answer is 70 mmHg
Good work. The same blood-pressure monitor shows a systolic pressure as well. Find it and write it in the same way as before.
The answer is 96 mmHg
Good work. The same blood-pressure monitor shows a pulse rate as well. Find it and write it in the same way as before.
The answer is 71 bpm
